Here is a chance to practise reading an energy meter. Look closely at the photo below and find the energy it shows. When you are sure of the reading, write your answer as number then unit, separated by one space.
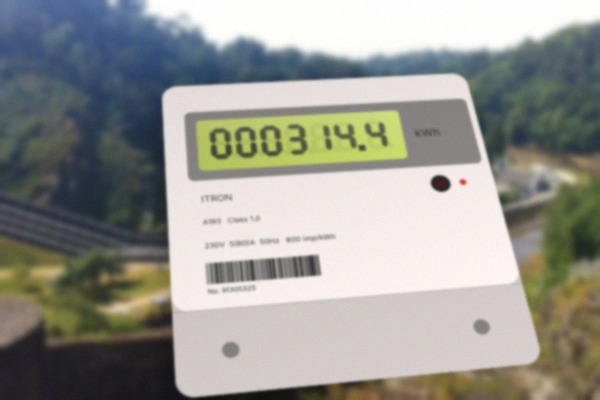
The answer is 314.4 kWh
